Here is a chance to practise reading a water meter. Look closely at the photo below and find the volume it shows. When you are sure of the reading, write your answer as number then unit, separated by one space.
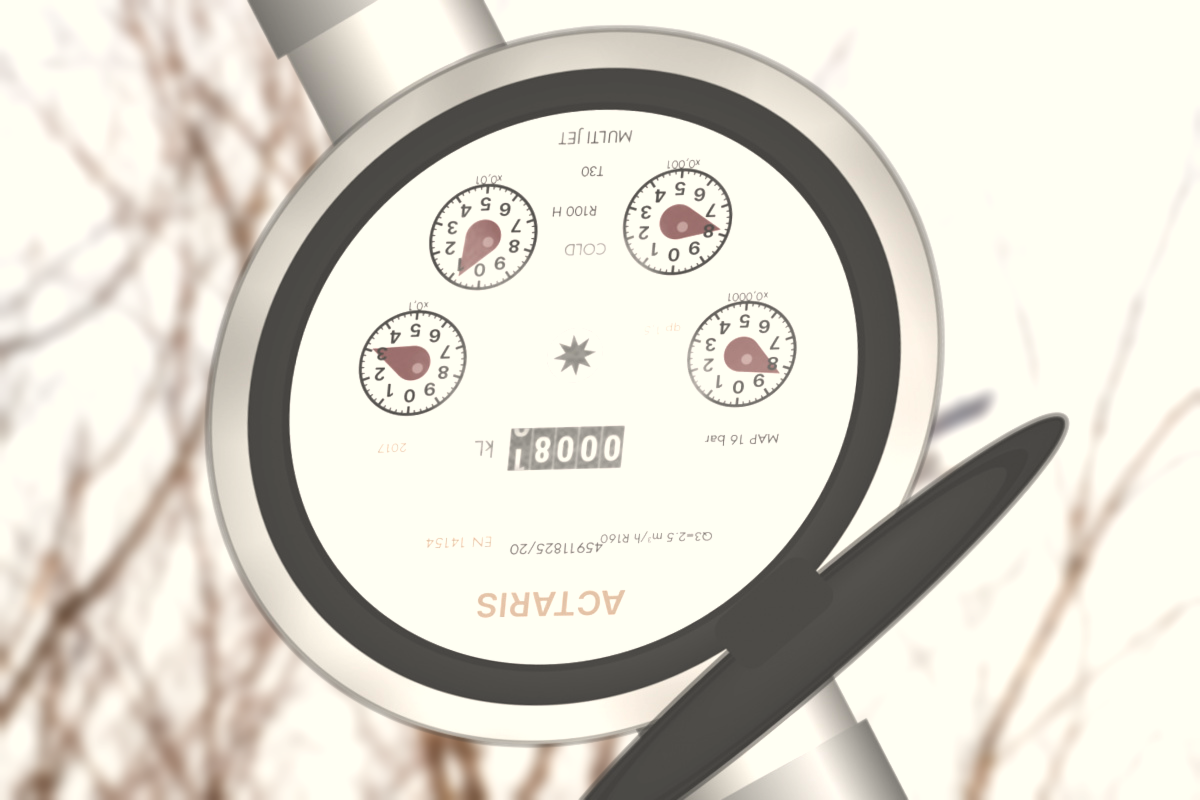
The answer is 81.3078 kL
